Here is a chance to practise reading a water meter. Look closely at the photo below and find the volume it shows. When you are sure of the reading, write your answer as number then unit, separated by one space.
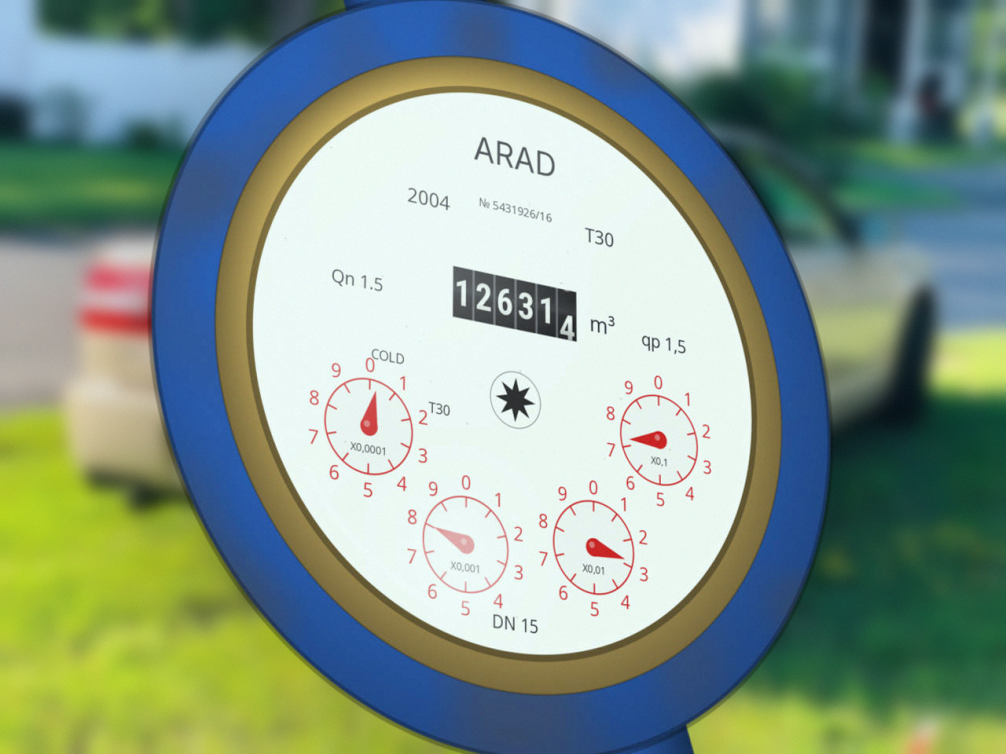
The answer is 126313.7280 m³
